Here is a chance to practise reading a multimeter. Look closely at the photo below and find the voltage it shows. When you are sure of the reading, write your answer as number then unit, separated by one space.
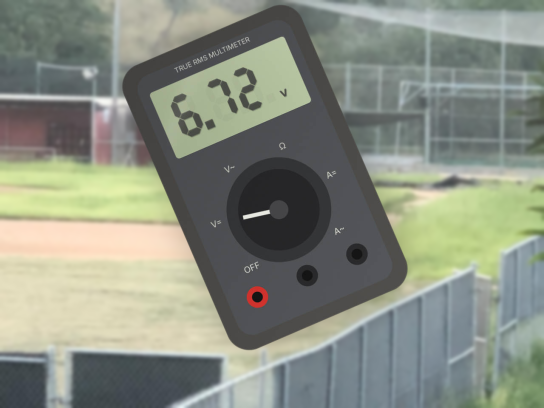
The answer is 6.72 V
